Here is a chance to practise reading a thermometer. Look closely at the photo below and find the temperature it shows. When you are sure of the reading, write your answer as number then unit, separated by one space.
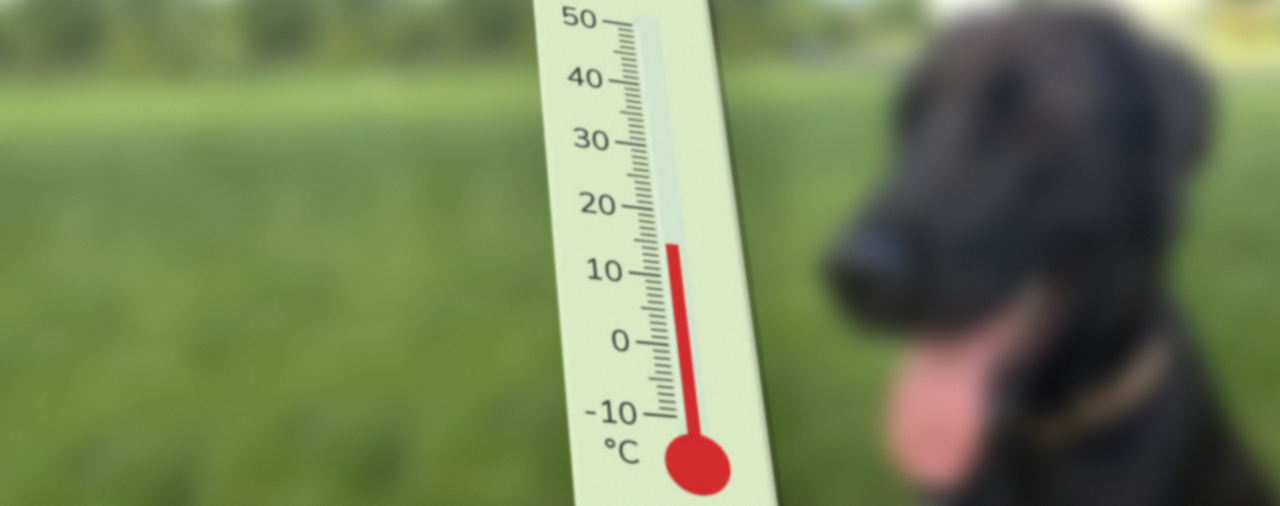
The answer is 15 °C
